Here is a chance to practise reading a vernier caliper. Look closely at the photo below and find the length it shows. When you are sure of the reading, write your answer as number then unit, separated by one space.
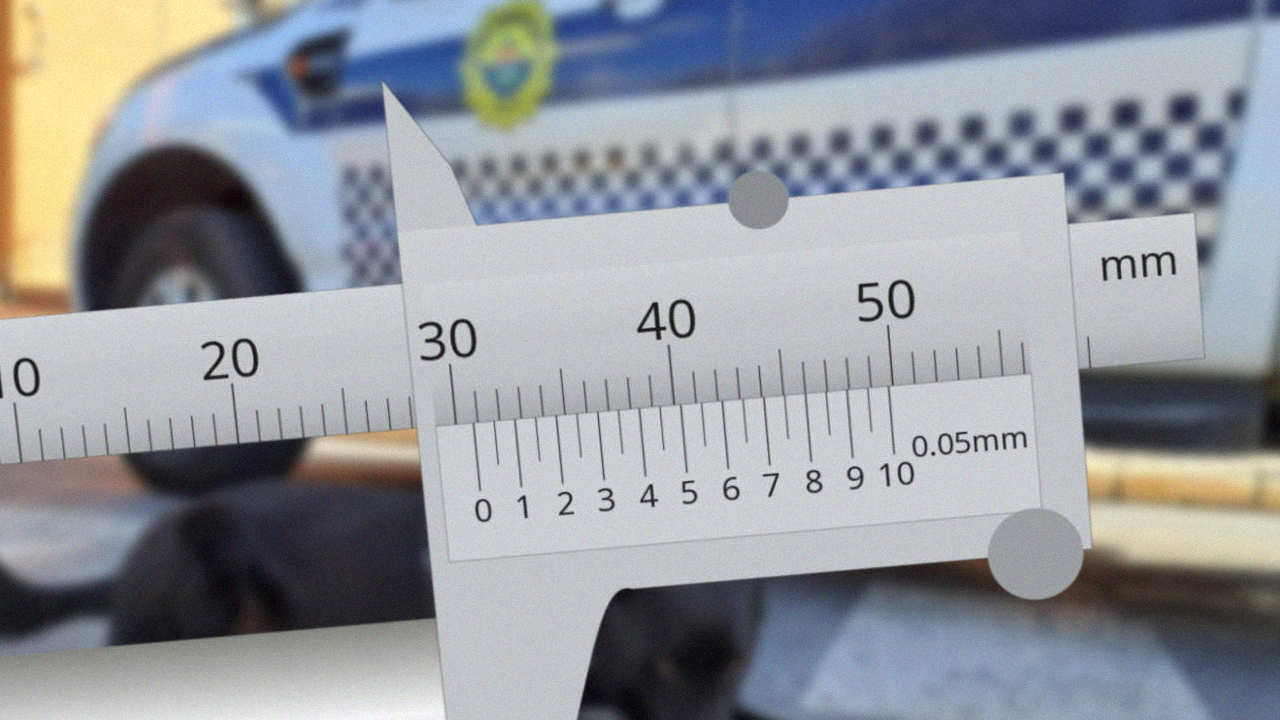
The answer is 30.8 mm
